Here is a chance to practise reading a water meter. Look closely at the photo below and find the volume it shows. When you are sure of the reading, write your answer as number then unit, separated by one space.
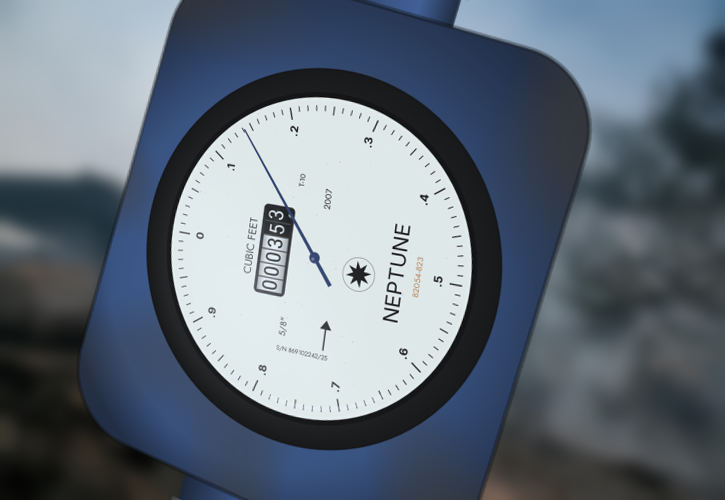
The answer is 353.14 ft³
